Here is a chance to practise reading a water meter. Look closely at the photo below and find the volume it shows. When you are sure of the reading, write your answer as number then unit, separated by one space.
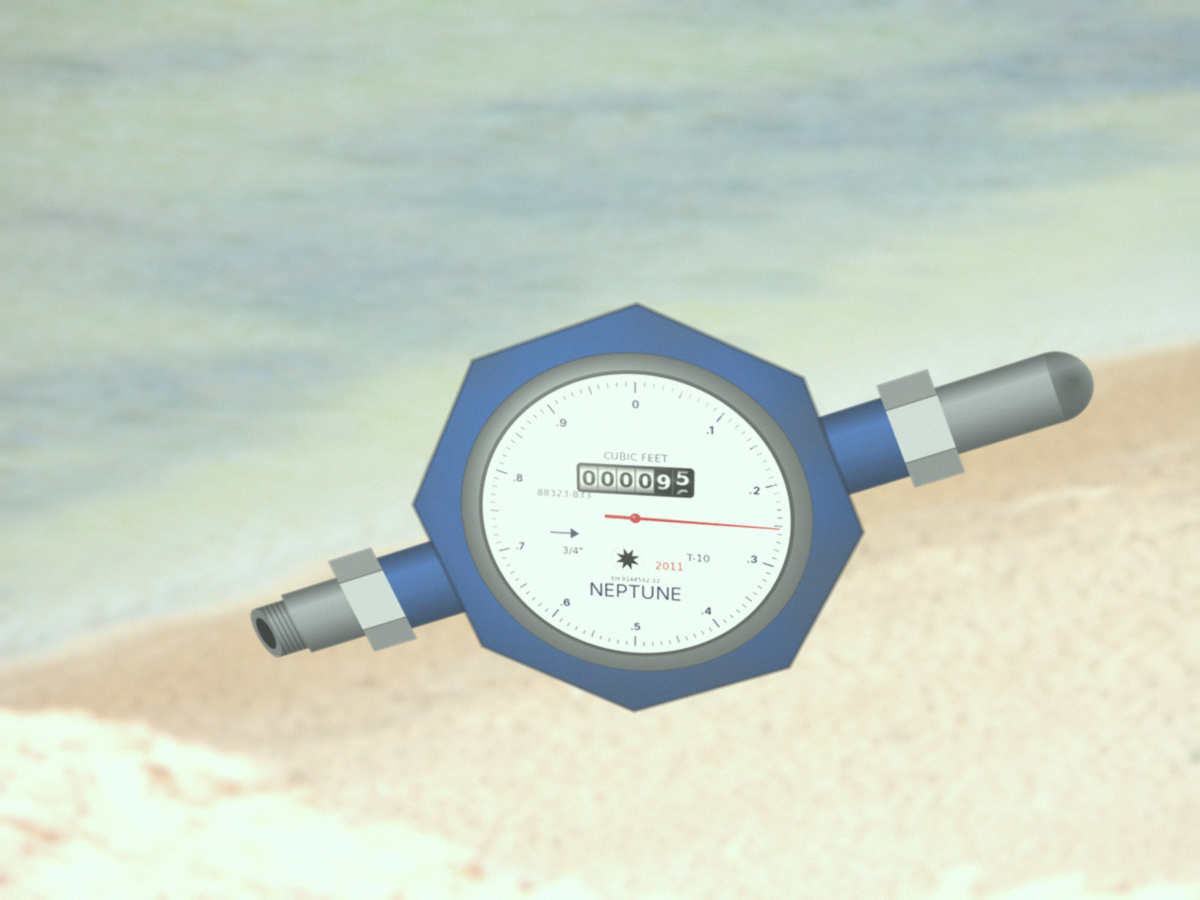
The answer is 95.25 ft³
